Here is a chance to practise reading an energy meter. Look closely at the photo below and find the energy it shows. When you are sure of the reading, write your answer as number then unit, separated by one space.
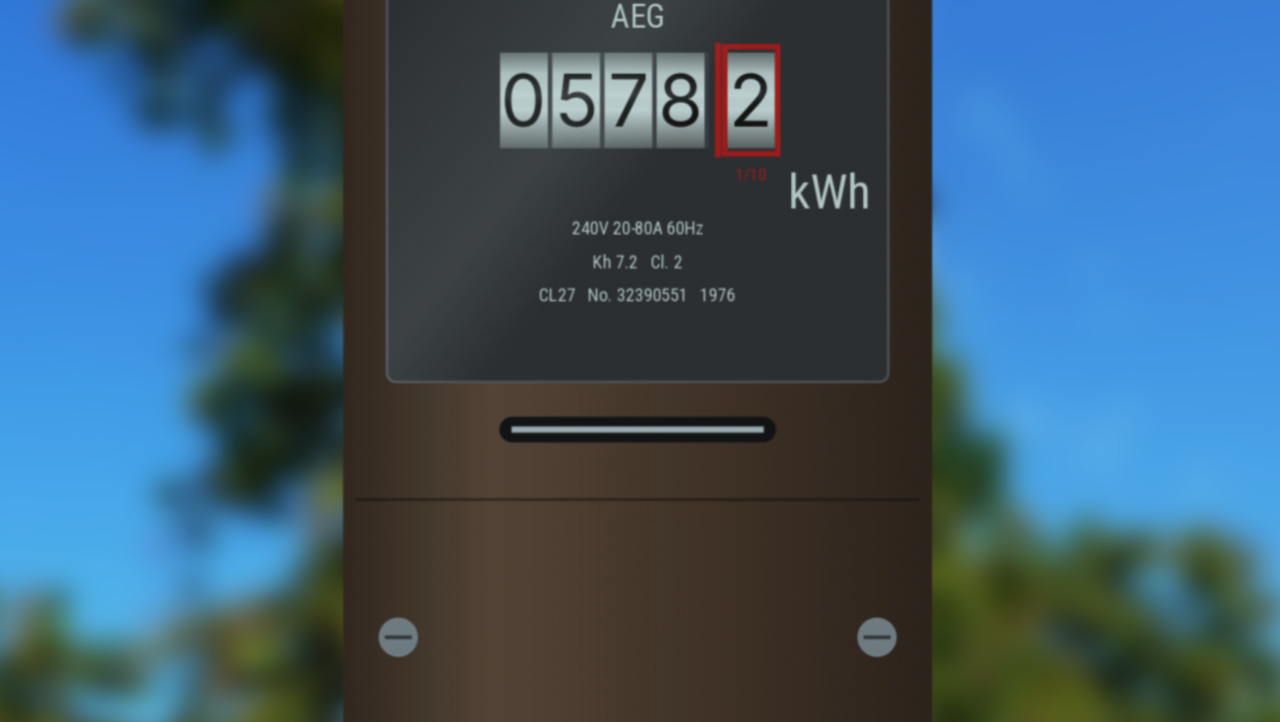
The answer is 578.2 kWh
